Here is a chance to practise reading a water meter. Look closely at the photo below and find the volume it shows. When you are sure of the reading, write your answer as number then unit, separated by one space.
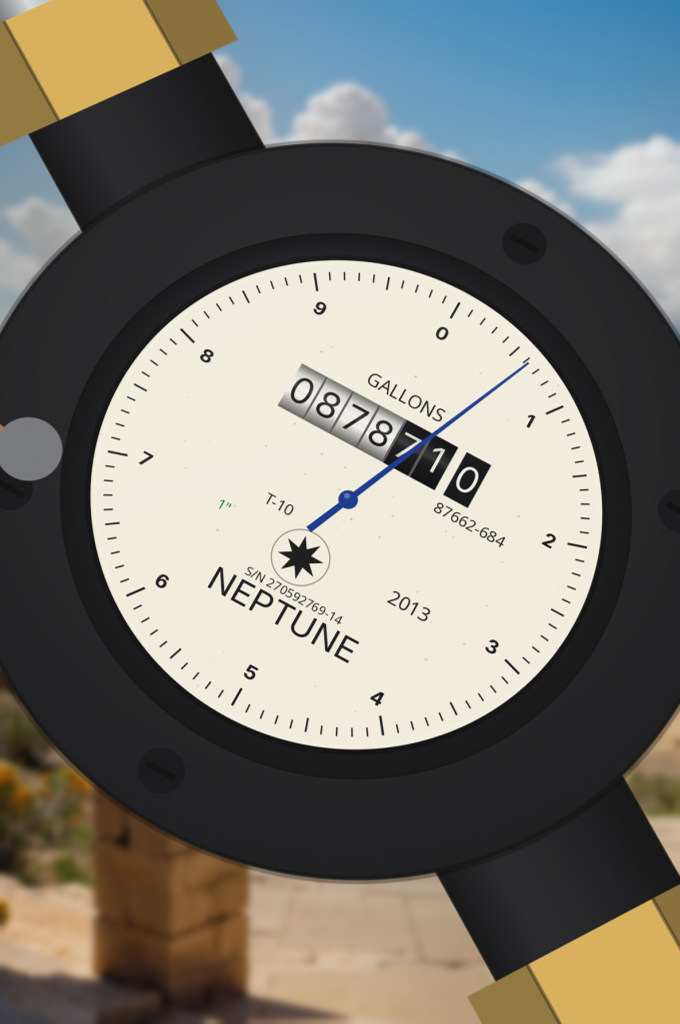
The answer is 878710.6 gal
